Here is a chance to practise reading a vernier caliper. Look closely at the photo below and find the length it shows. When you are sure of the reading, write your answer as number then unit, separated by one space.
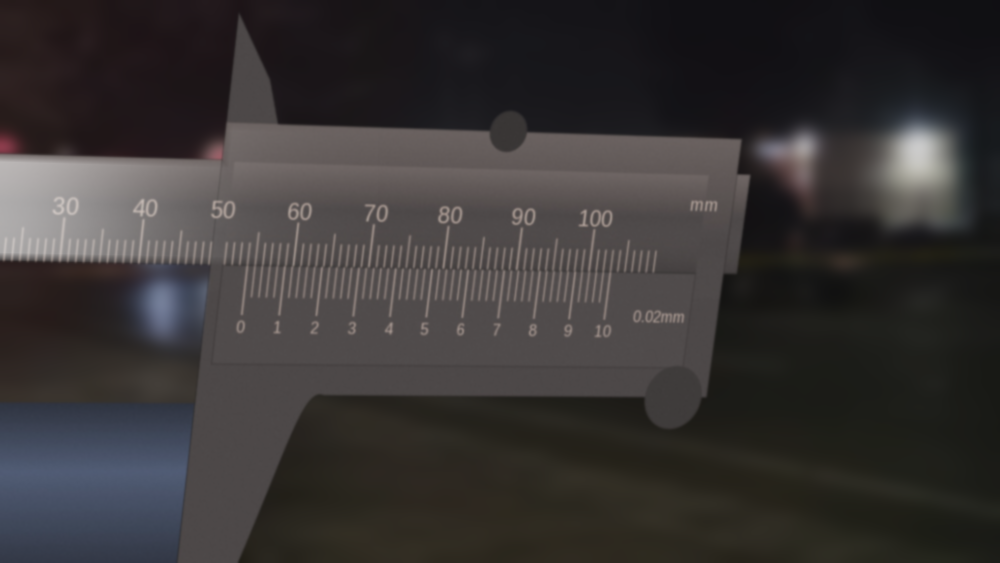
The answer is 54.0 mm
